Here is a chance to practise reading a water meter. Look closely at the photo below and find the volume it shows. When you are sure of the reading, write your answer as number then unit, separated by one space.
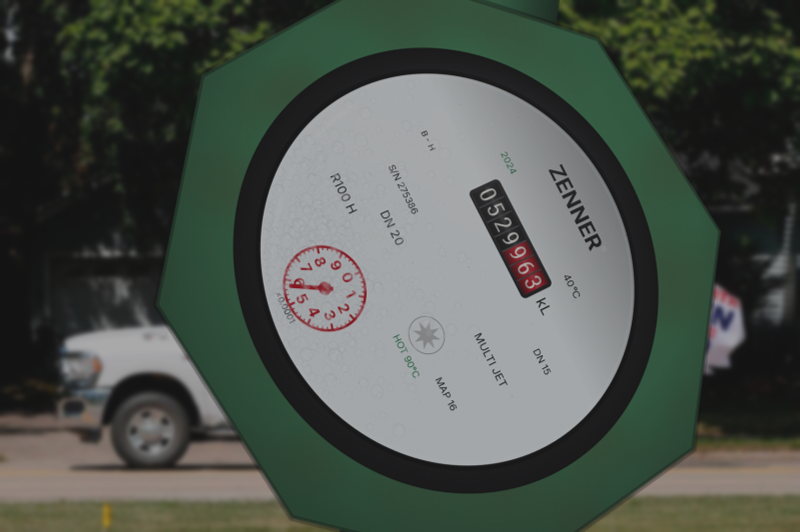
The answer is 529.9635 kL
